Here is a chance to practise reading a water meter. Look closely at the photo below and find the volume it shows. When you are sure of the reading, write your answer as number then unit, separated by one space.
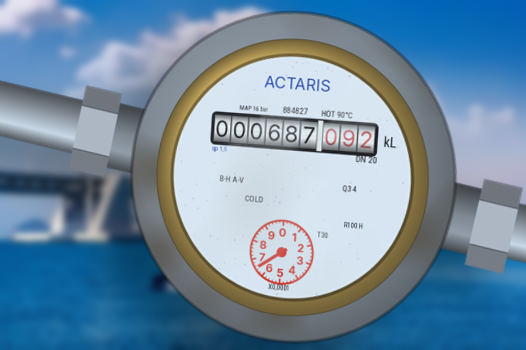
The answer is 687.0926 kL
